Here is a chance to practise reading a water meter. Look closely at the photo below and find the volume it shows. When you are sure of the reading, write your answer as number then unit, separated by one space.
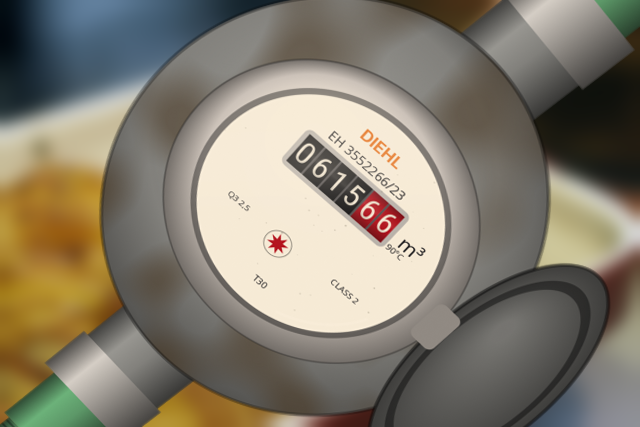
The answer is 615.66 m³
